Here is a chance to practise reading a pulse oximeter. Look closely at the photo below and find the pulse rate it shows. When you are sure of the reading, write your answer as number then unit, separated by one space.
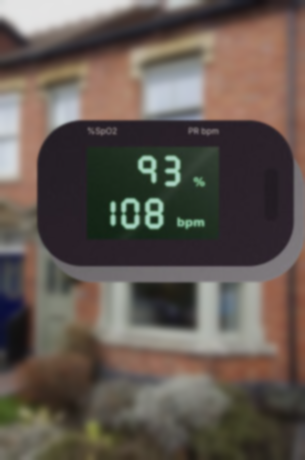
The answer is 108 bpm
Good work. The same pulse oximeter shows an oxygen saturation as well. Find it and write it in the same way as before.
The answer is 93 %
